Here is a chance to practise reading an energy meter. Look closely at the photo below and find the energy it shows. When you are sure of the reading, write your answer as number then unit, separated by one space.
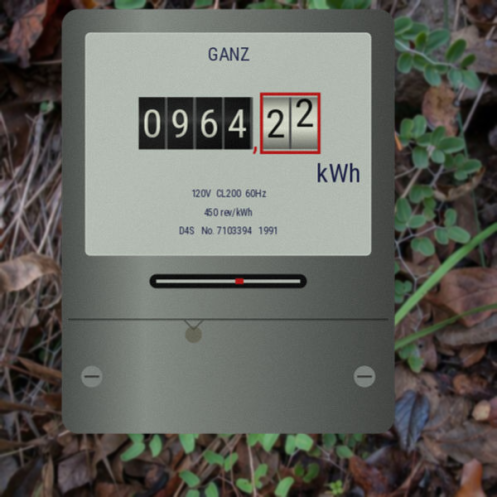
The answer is 964.22 kWh
